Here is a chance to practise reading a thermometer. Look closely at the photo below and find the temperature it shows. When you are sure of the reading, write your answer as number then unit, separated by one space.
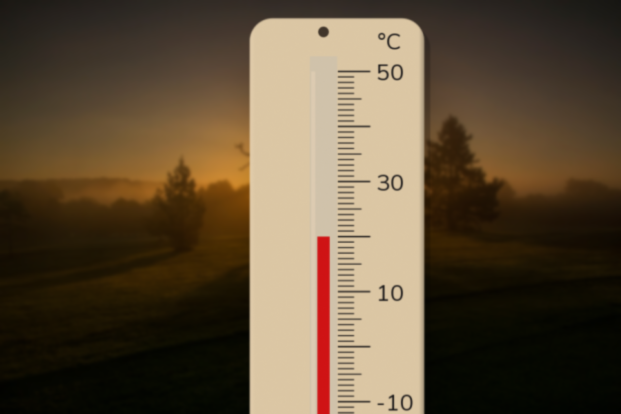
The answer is 20 °C
